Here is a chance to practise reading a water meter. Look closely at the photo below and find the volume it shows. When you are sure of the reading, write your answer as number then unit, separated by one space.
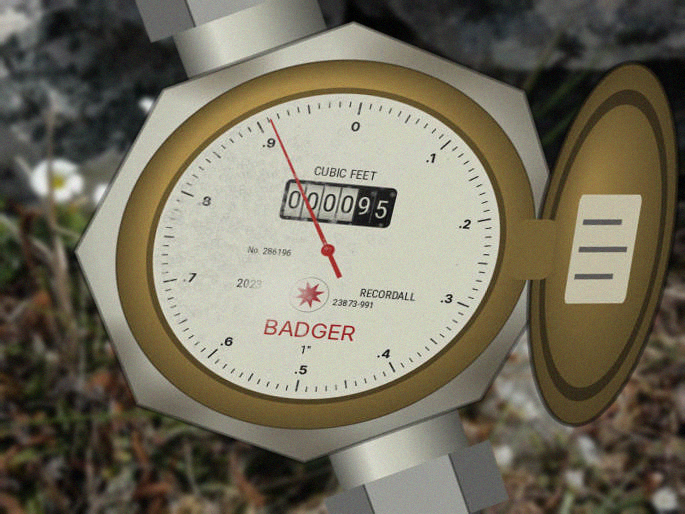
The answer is 94.91 ft³
